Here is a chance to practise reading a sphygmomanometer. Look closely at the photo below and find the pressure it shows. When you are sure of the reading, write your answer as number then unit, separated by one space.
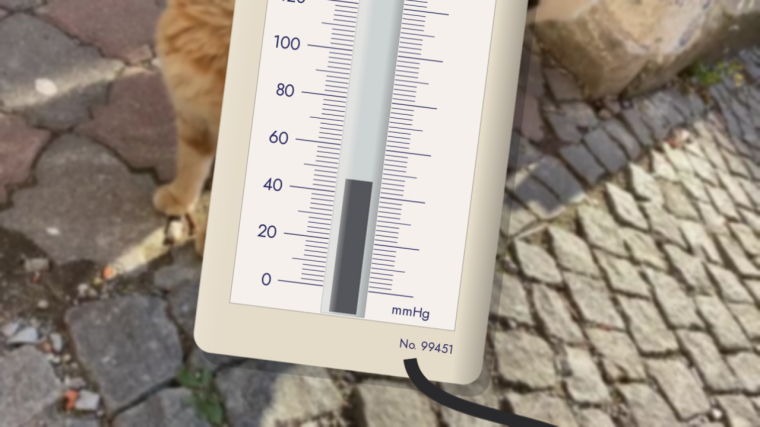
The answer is 46 mmHg
